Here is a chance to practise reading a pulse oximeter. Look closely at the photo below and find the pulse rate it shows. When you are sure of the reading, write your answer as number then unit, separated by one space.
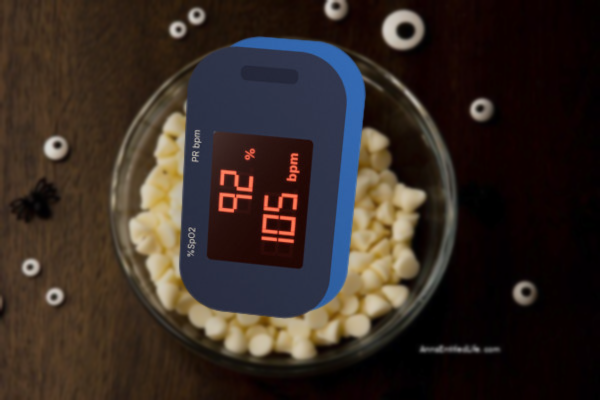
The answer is 105 bpm
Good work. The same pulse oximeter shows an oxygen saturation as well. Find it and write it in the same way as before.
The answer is 92 %
